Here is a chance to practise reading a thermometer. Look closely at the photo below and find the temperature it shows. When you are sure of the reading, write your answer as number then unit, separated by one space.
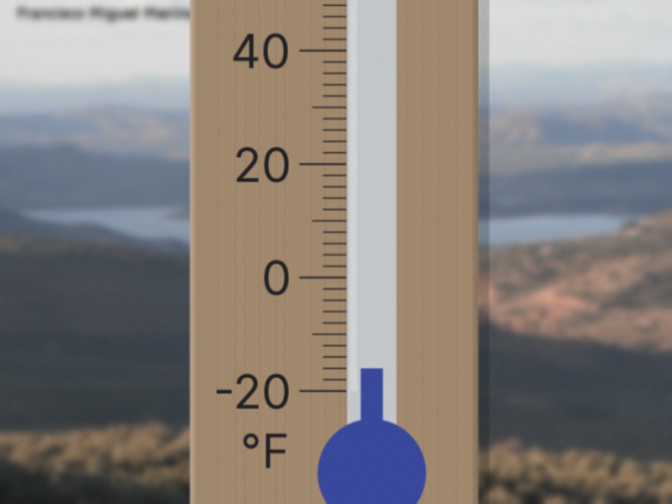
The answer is -16 °F
